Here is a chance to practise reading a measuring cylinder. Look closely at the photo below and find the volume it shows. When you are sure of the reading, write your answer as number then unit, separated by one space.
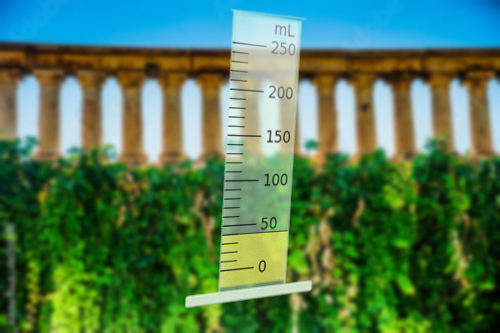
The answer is 40 mL
